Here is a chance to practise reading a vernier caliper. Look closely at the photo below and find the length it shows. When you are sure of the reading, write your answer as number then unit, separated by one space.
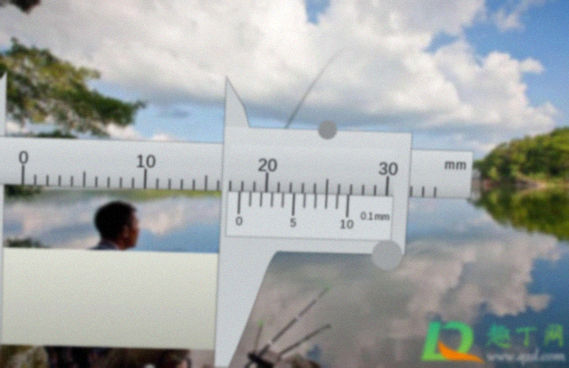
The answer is 17.8 mm
